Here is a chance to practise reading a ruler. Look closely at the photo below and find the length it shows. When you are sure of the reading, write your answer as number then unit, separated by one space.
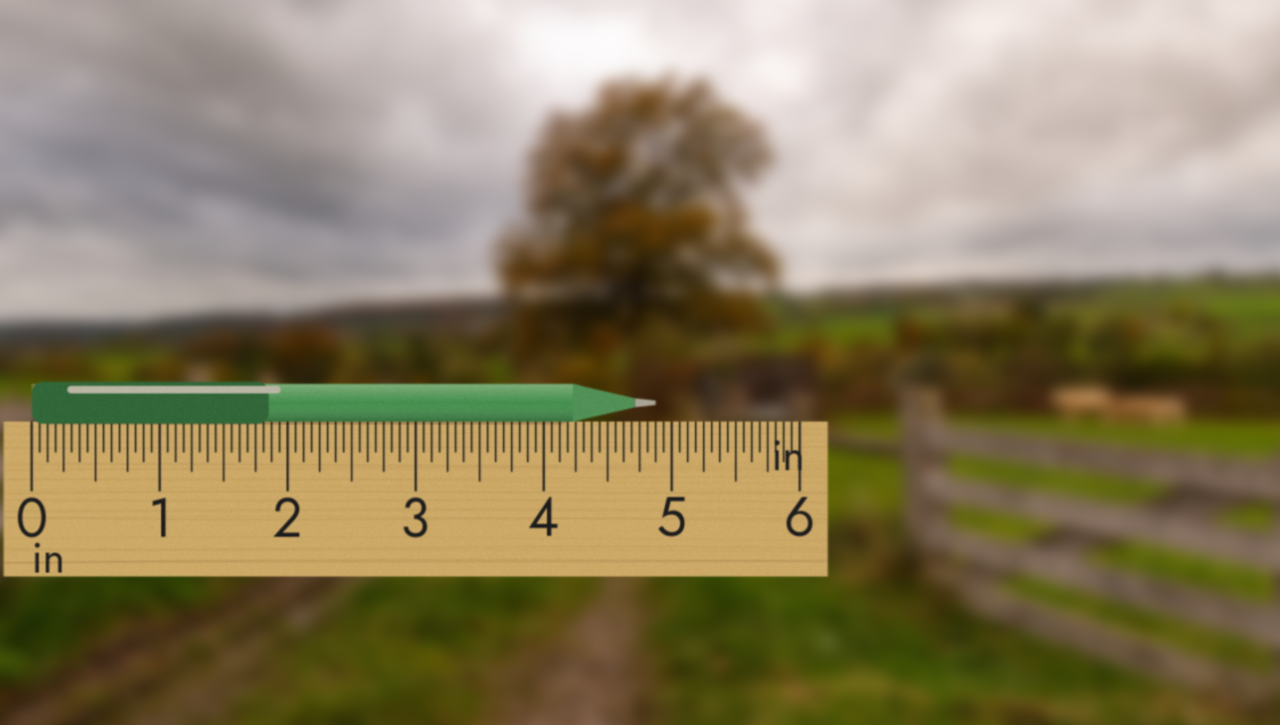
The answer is 4.875 in
